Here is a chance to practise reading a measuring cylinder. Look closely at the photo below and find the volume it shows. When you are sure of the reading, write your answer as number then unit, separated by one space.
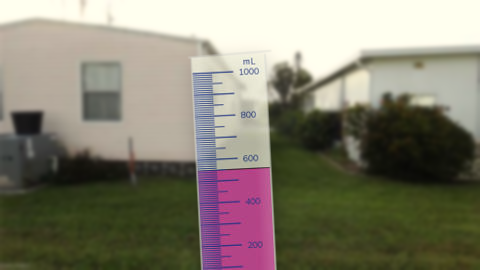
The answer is 550 mL
